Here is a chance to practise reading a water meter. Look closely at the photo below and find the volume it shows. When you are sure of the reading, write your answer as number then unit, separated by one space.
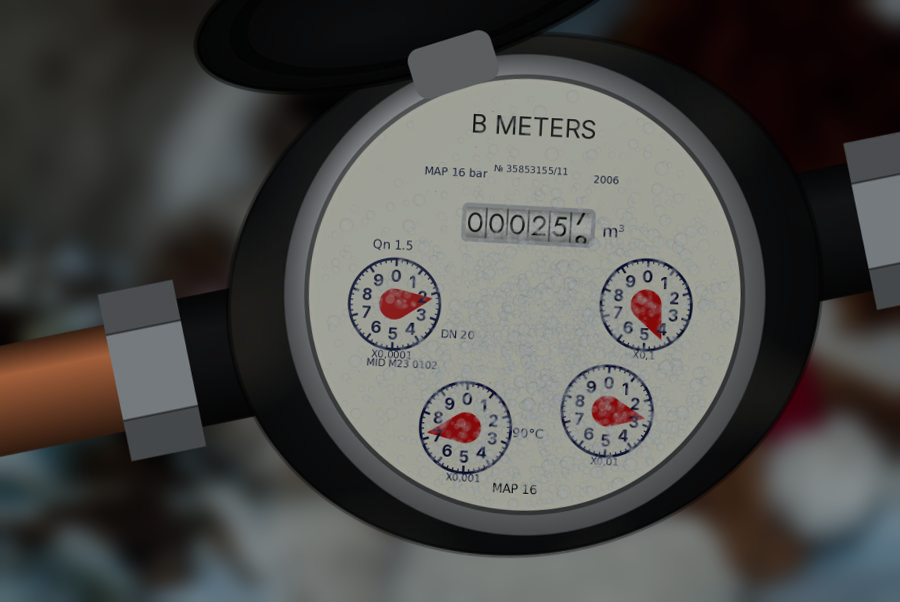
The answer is 257.4272 m³
